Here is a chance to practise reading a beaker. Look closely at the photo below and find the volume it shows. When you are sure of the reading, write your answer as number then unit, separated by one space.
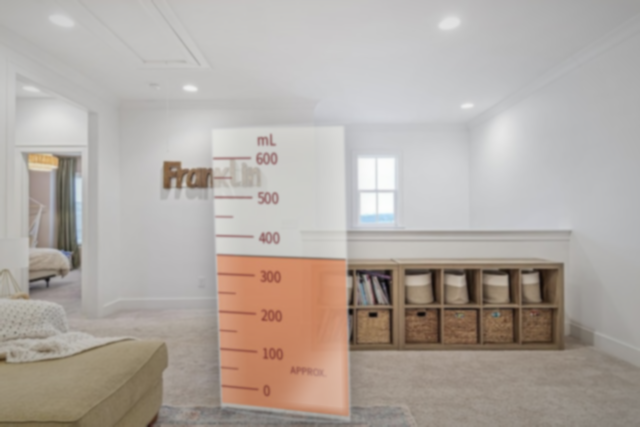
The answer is 350 mL
